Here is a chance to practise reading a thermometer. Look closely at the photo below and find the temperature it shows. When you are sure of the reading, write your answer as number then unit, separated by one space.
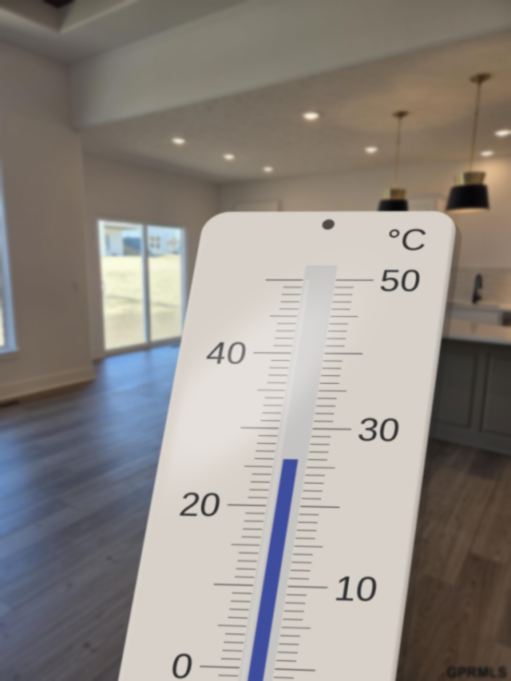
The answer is 26 °C
